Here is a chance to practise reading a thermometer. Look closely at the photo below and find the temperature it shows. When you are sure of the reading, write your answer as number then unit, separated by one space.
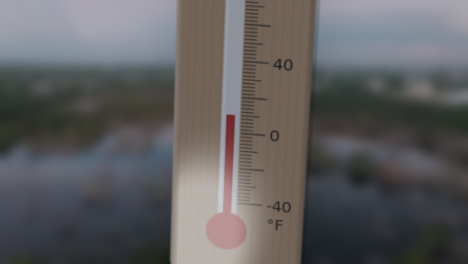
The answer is 10 °F
